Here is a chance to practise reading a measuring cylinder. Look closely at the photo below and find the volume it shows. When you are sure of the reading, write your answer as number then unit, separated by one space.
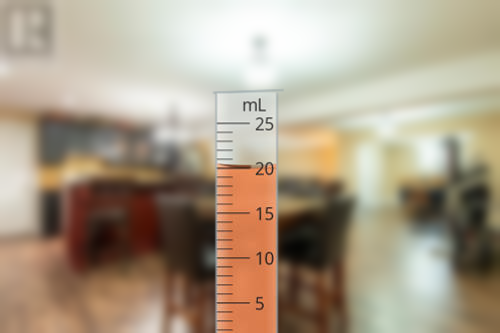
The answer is 20 mL
